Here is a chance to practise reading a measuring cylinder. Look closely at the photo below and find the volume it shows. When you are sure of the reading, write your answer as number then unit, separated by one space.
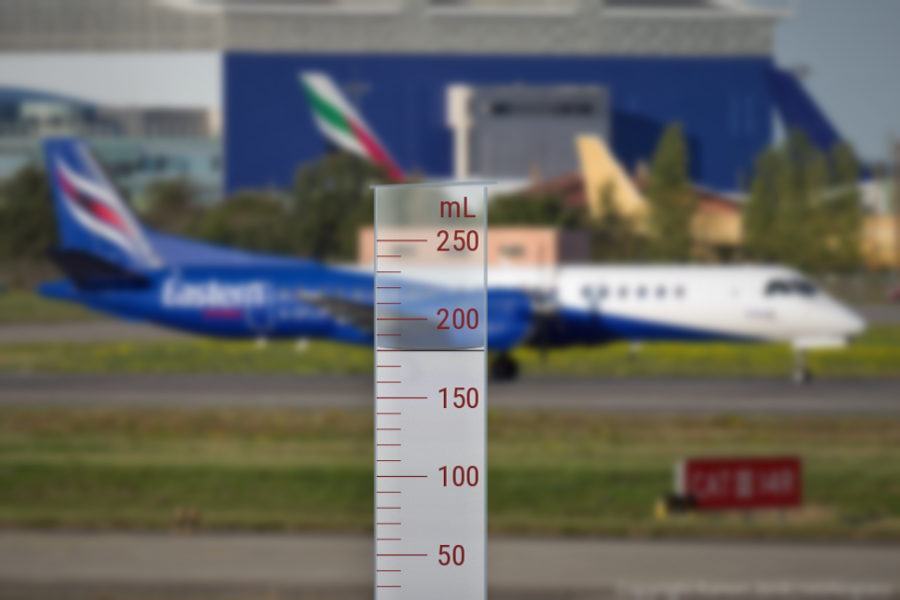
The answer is 180 mL
